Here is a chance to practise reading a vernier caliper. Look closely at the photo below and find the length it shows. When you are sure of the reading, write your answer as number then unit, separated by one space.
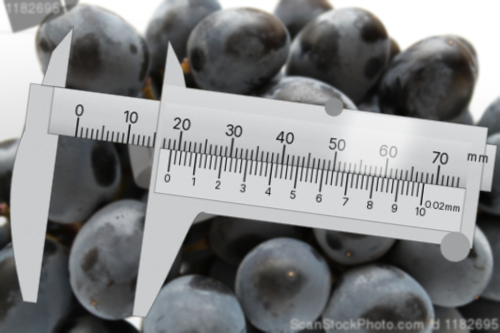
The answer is 18.5 mm
